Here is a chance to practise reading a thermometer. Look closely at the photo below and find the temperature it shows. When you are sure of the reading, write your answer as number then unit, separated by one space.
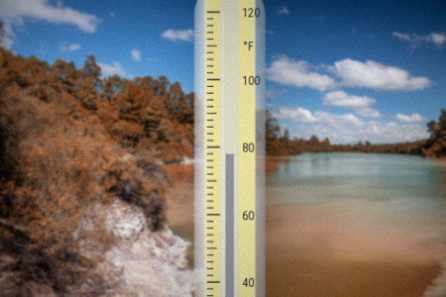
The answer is 78 °F
